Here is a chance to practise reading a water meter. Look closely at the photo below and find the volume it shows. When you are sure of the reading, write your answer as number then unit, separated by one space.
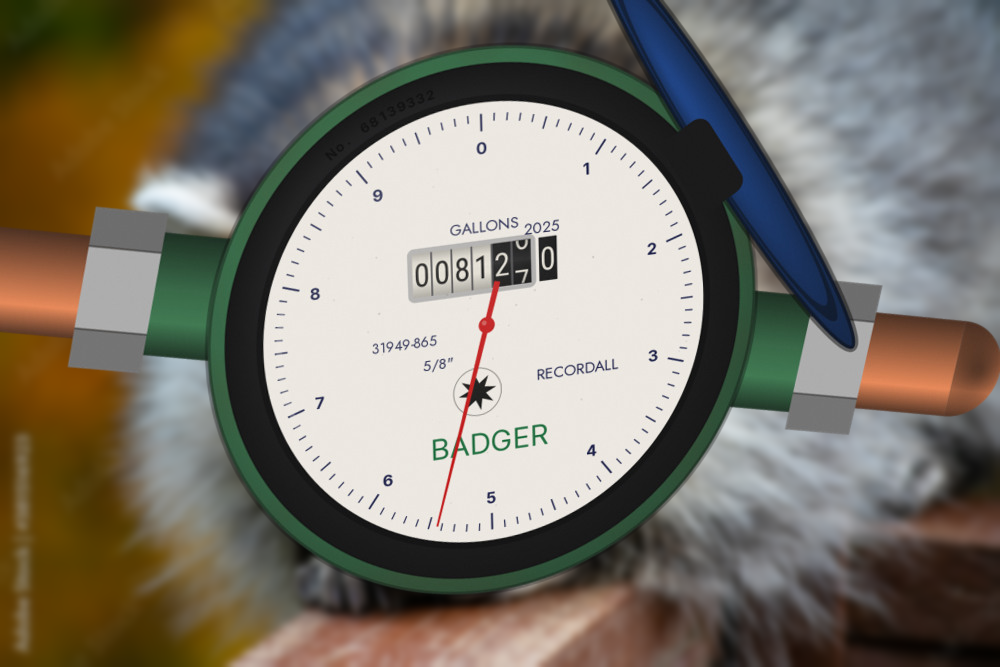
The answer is 81265.4 gal
